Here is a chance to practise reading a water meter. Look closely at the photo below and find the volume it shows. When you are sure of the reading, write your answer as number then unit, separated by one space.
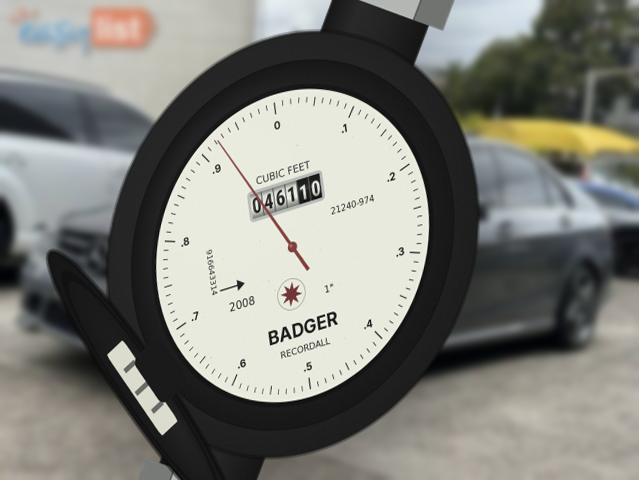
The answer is 46109.92 ft³
